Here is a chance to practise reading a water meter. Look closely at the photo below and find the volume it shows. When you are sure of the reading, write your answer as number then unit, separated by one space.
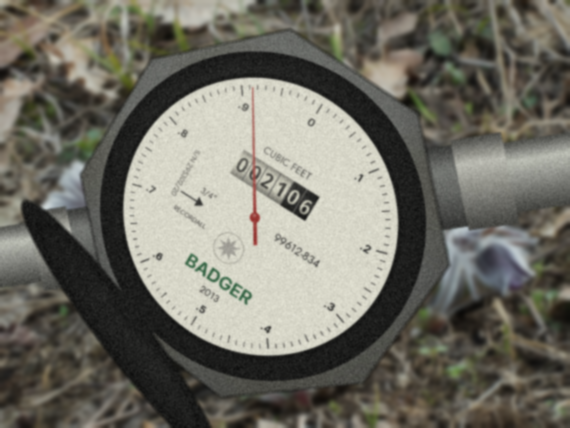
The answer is 2105.91 ft³
